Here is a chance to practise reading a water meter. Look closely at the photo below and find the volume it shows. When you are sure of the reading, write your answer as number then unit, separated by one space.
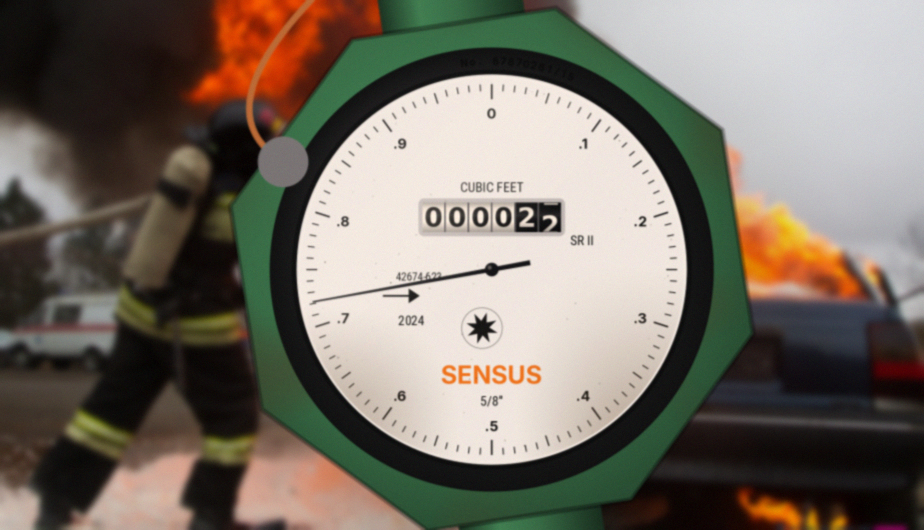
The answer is 21.72 ft³
